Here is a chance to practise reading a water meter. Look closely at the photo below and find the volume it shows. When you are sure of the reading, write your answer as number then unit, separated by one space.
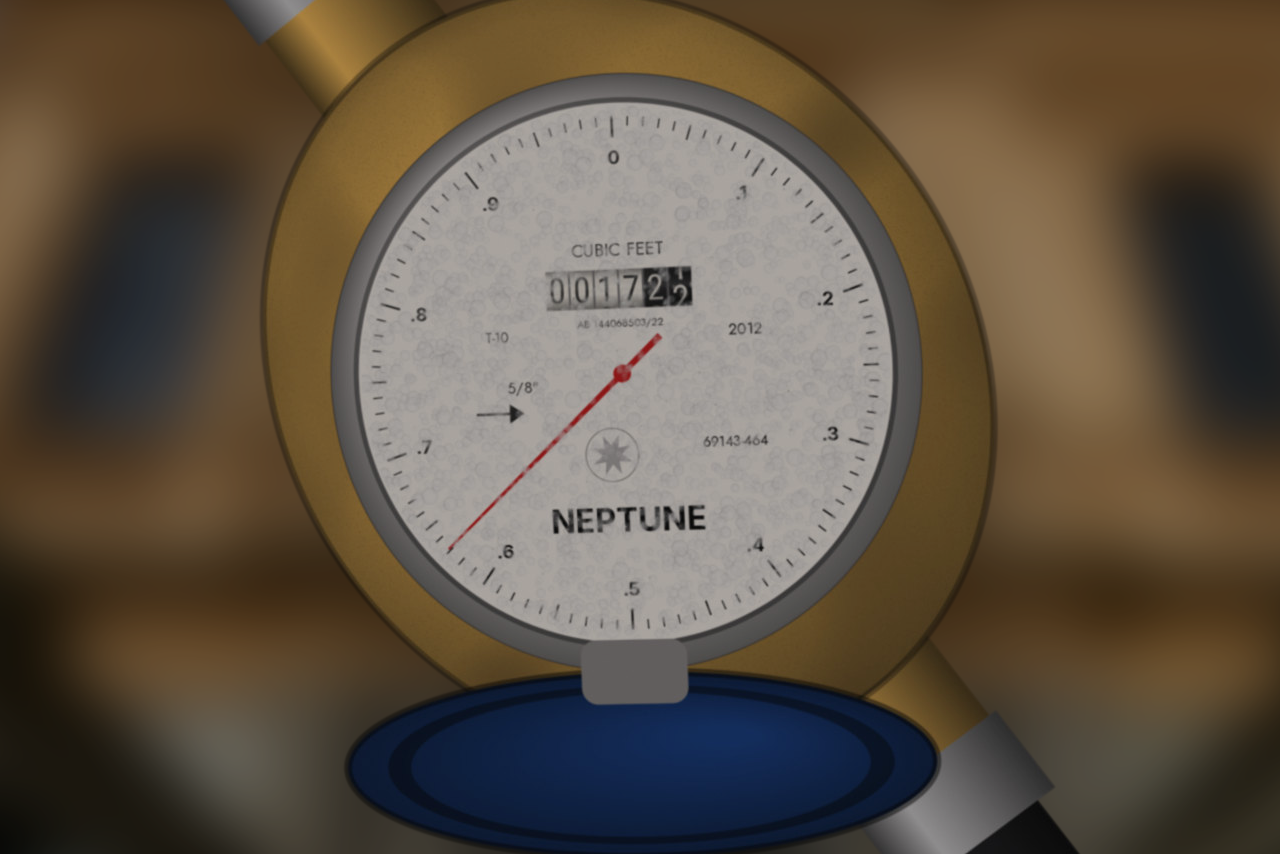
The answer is 1721.63 ft³
